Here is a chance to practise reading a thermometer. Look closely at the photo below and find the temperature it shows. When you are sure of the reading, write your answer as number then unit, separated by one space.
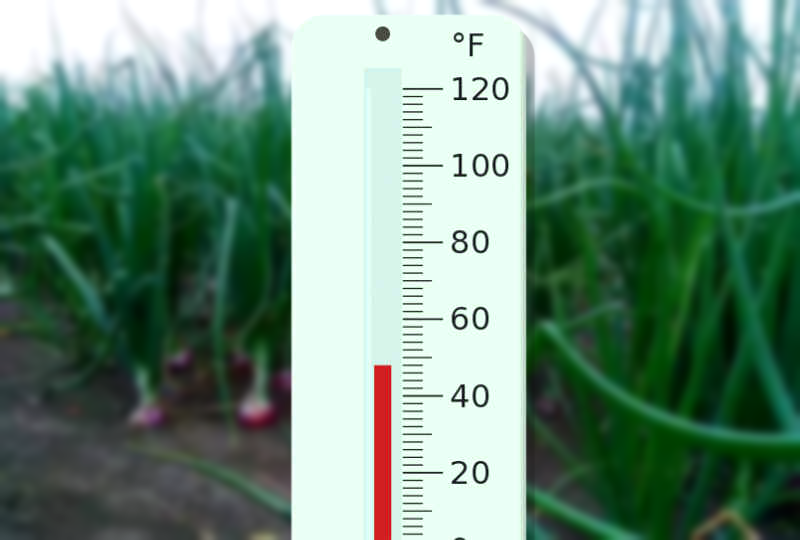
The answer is 48 °F
